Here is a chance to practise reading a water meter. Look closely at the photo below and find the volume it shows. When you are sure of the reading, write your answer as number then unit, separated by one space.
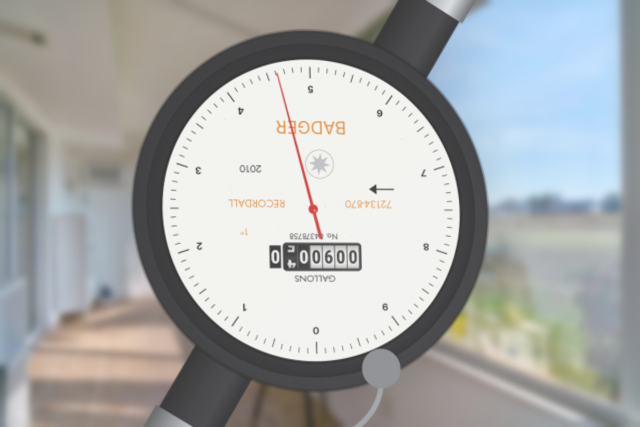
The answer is 90044.6 gal
